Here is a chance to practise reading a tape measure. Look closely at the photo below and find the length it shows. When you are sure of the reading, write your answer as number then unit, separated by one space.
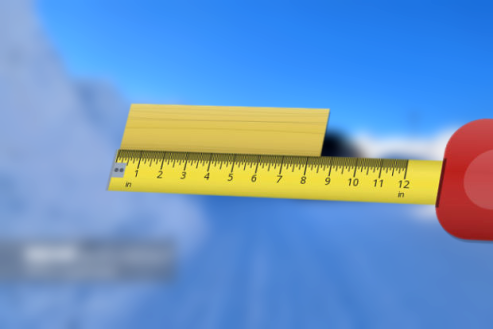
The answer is 8.5 in
